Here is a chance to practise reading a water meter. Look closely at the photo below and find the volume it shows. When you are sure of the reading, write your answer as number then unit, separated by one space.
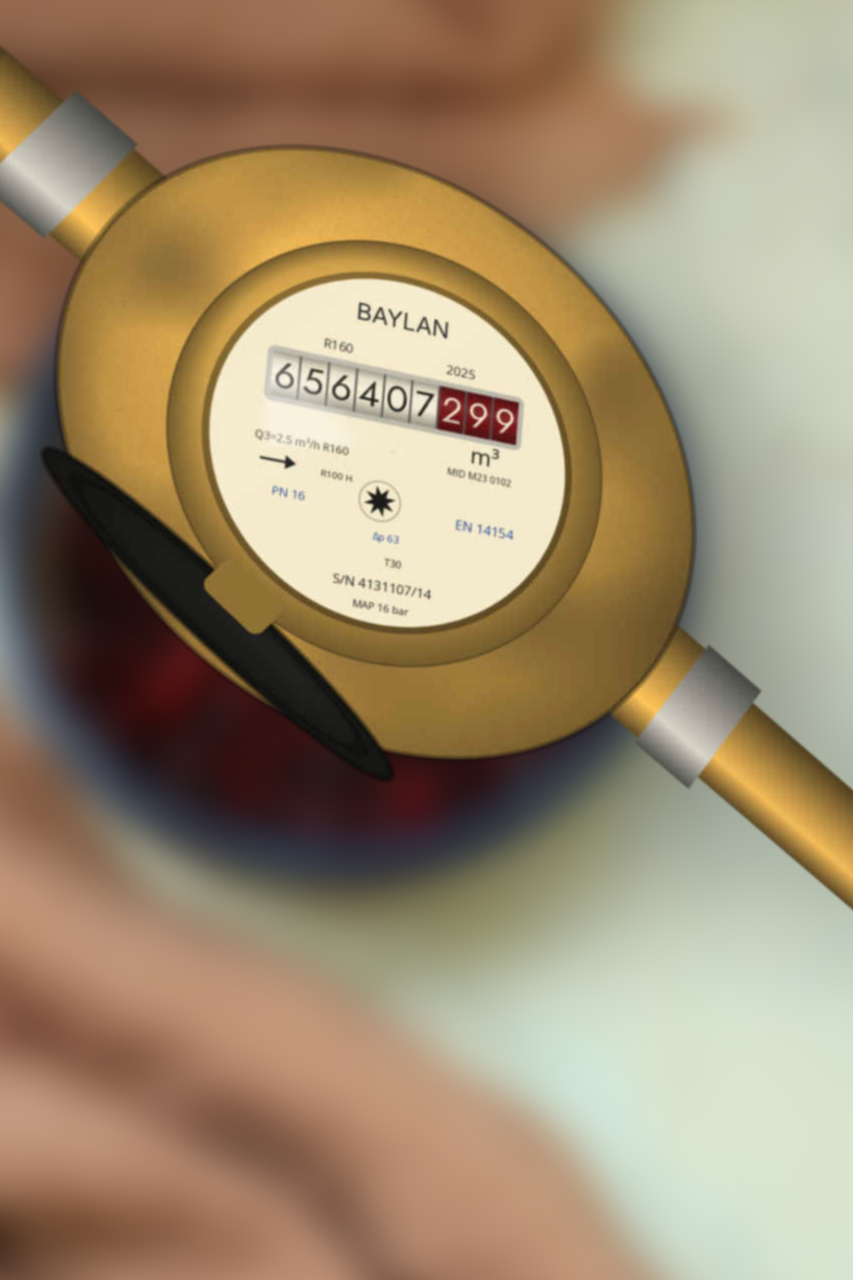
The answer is 656407.299 m³
